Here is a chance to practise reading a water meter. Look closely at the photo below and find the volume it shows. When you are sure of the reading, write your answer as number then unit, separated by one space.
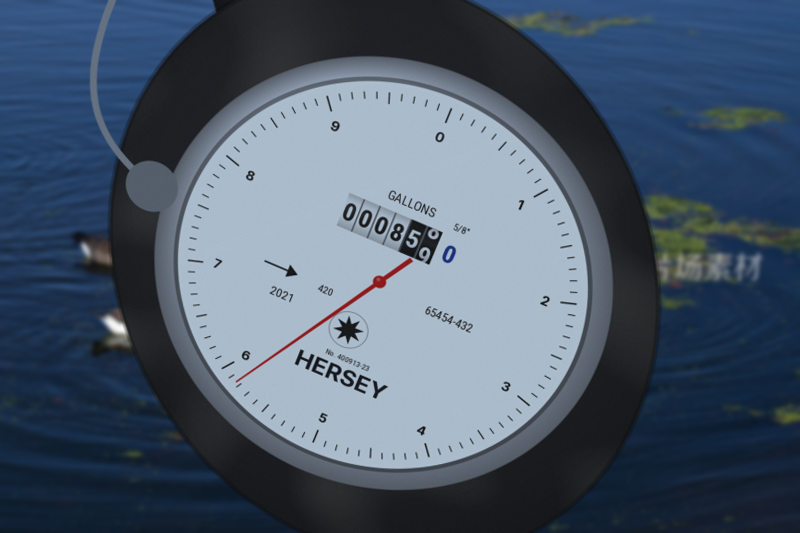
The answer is 8585.8 gal
